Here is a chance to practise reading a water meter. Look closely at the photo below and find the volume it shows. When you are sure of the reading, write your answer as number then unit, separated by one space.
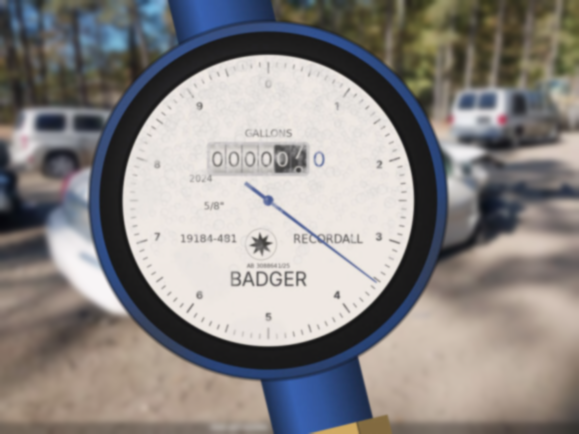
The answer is 73.5 gal
